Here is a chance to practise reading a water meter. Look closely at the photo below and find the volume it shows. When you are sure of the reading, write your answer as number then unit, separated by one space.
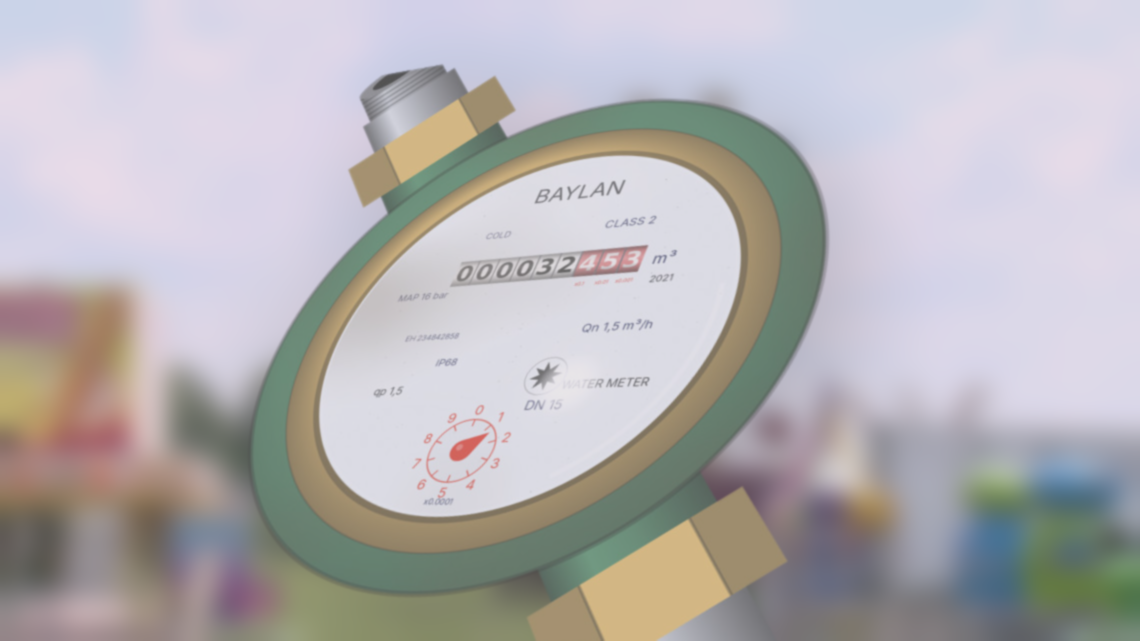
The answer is 32.4531 m³
